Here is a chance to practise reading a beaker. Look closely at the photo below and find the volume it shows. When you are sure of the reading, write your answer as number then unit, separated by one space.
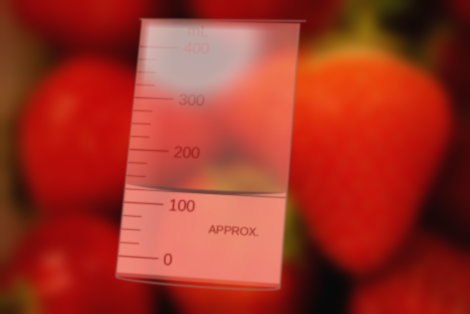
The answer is 125 mL
